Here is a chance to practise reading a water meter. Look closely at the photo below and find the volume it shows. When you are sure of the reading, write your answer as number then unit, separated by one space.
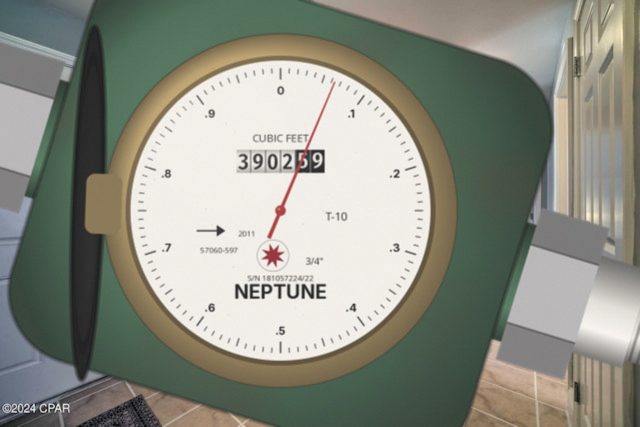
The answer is 390259.06 ft³
